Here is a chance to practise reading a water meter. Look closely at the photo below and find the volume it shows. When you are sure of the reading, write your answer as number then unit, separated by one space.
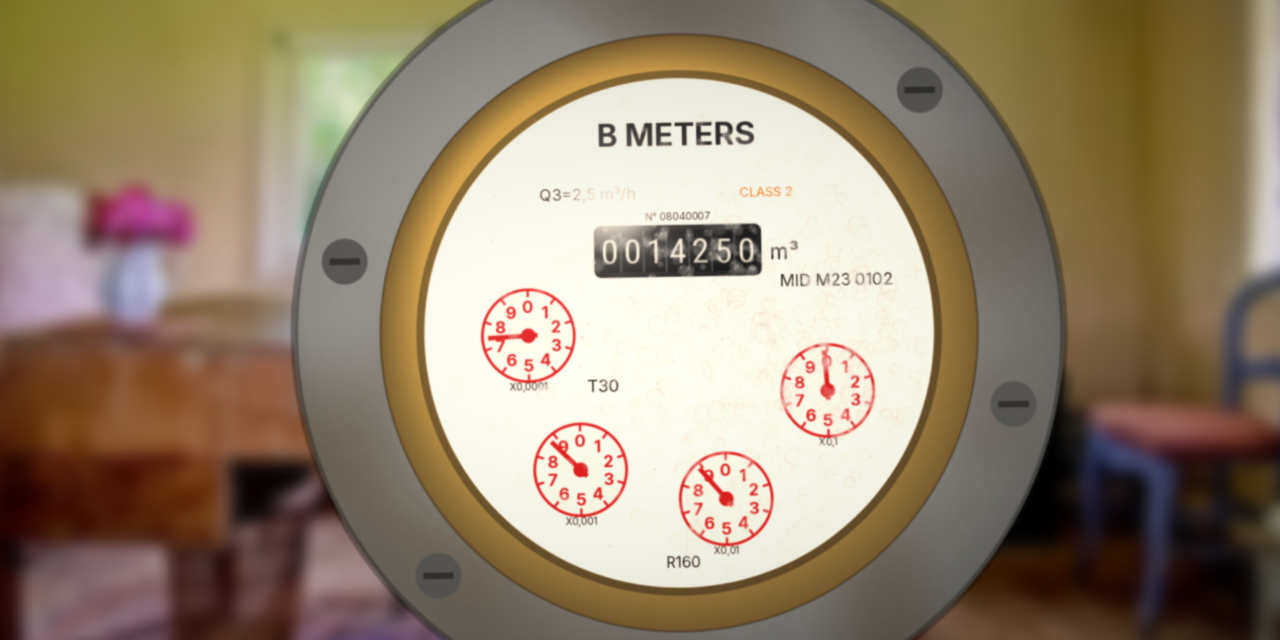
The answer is 14249.9887 m³
